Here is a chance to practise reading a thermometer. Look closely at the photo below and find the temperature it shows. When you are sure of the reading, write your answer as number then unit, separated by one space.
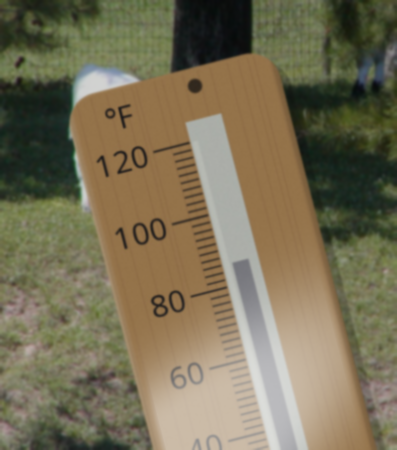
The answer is 86 °F
